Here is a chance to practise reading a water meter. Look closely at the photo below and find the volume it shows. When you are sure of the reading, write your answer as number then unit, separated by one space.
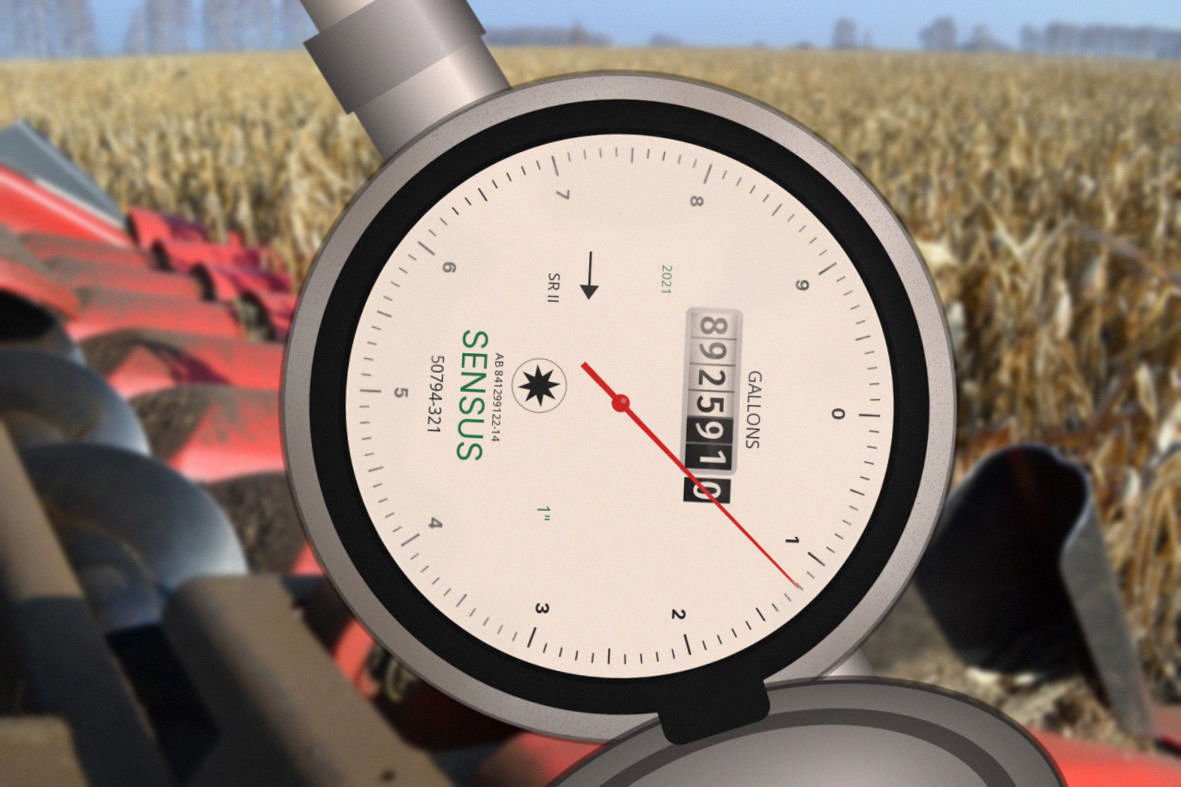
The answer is 8925911.2 gal
